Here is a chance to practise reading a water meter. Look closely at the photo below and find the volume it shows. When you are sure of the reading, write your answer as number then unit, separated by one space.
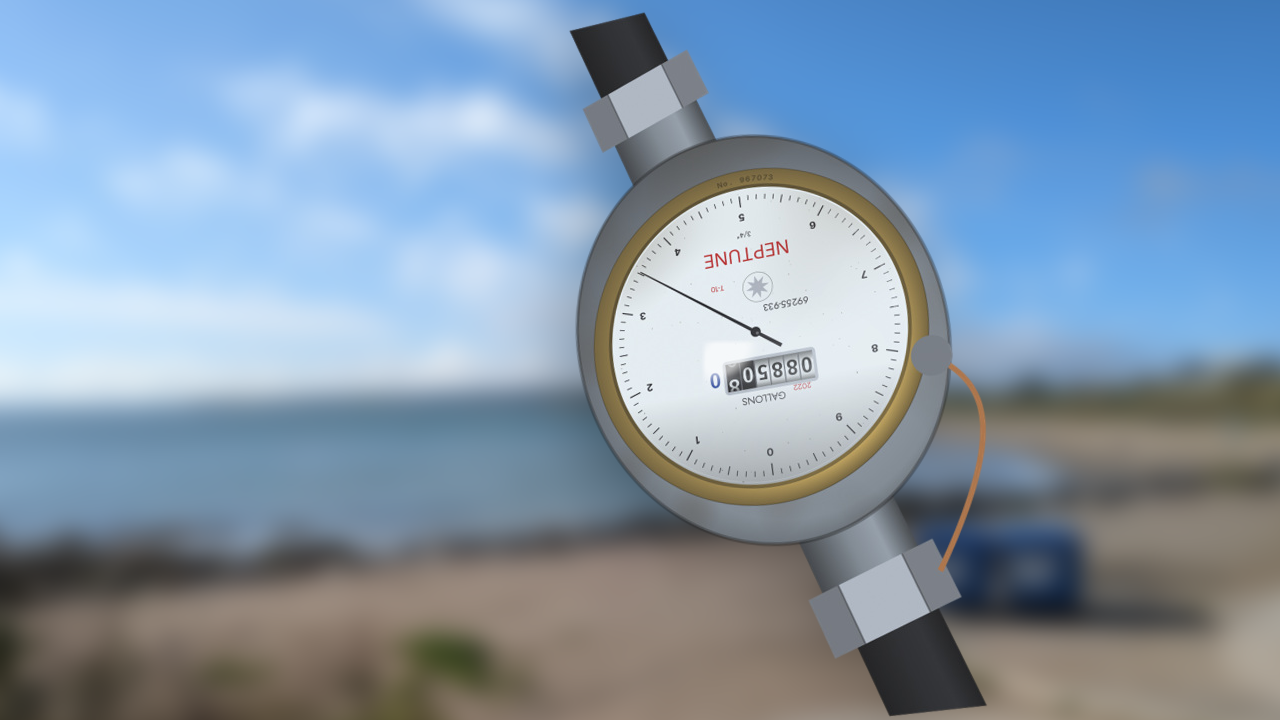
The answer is 885083.5 gal
